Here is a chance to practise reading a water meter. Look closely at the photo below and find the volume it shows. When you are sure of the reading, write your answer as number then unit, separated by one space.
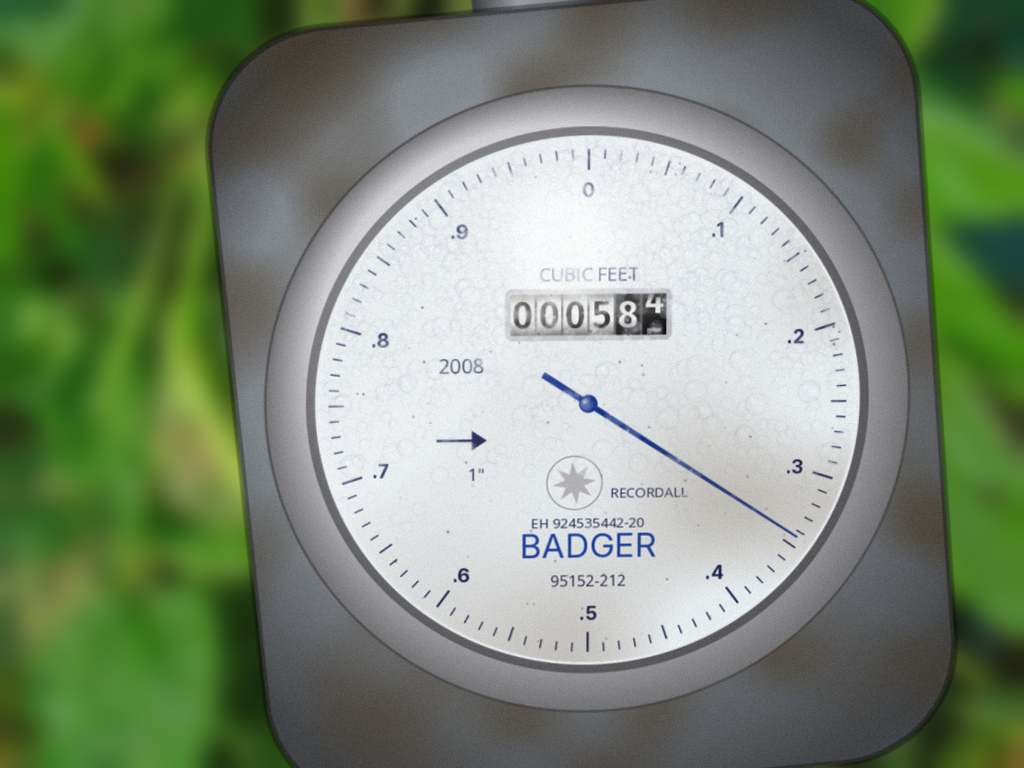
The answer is 584.34 ft³
